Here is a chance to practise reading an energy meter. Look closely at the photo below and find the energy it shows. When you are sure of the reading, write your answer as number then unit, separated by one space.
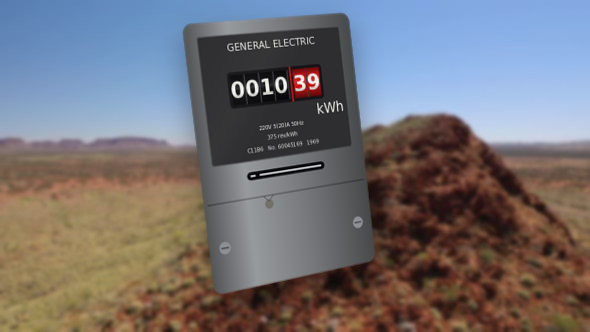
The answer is 10.39 kWh
